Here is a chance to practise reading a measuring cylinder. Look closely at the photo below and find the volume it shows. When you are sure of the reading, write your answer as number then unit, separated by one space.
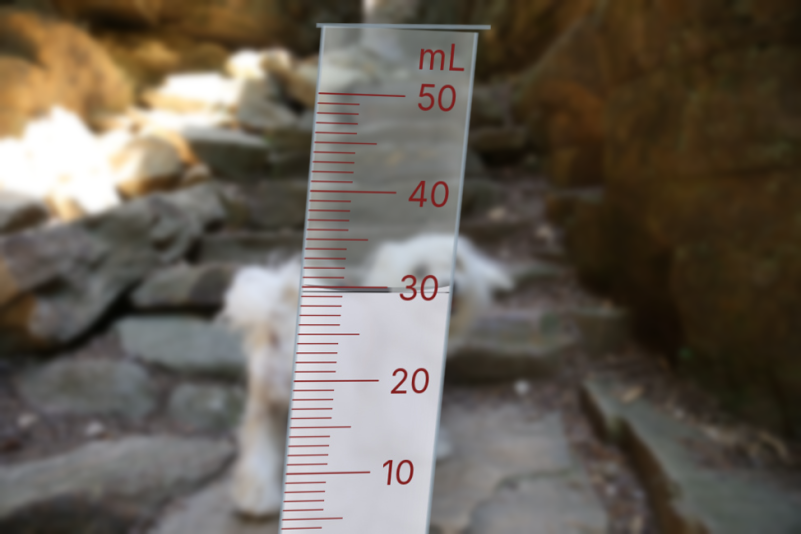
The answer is 29.5 mL
